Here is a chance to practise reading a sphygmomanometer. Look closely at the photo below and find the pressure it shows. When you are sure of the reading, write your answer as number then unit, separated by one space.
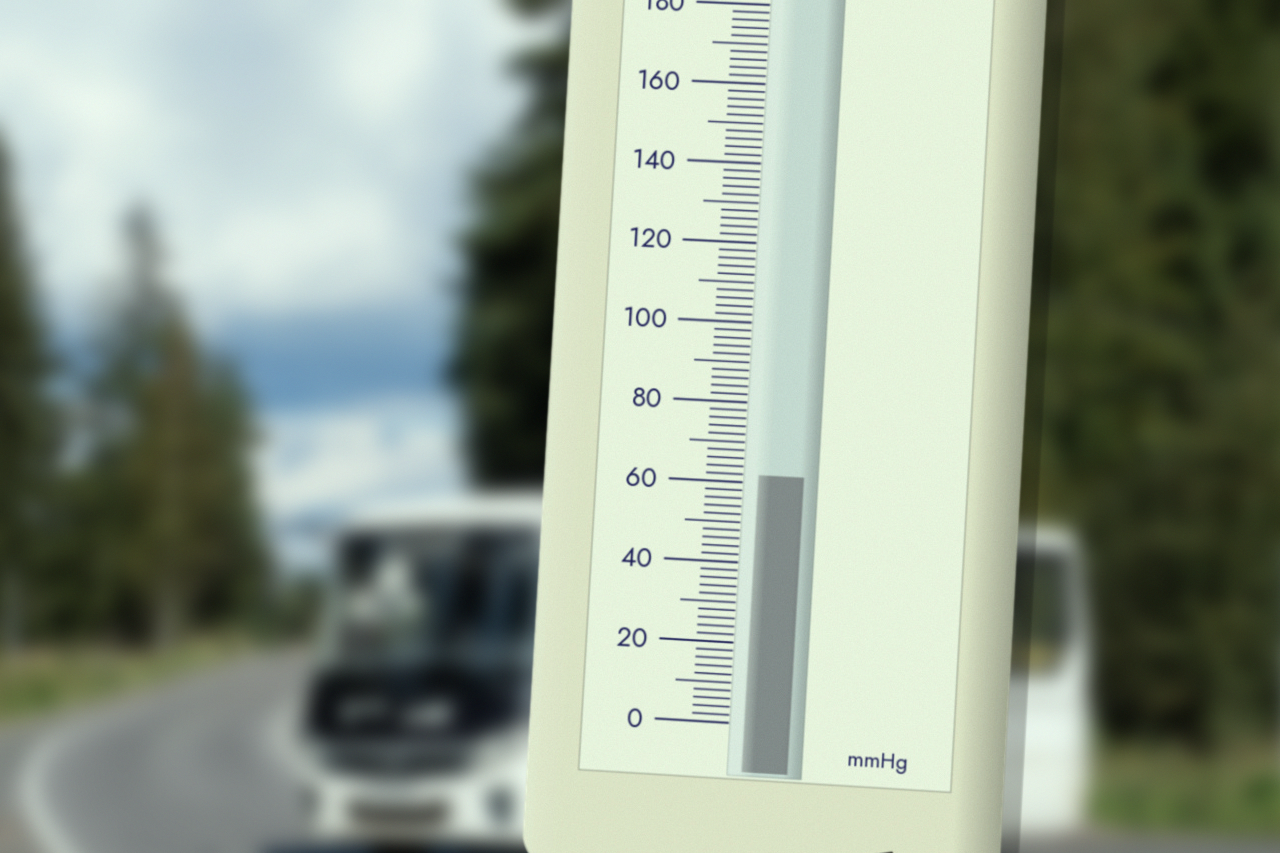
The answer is 62 mmHg
